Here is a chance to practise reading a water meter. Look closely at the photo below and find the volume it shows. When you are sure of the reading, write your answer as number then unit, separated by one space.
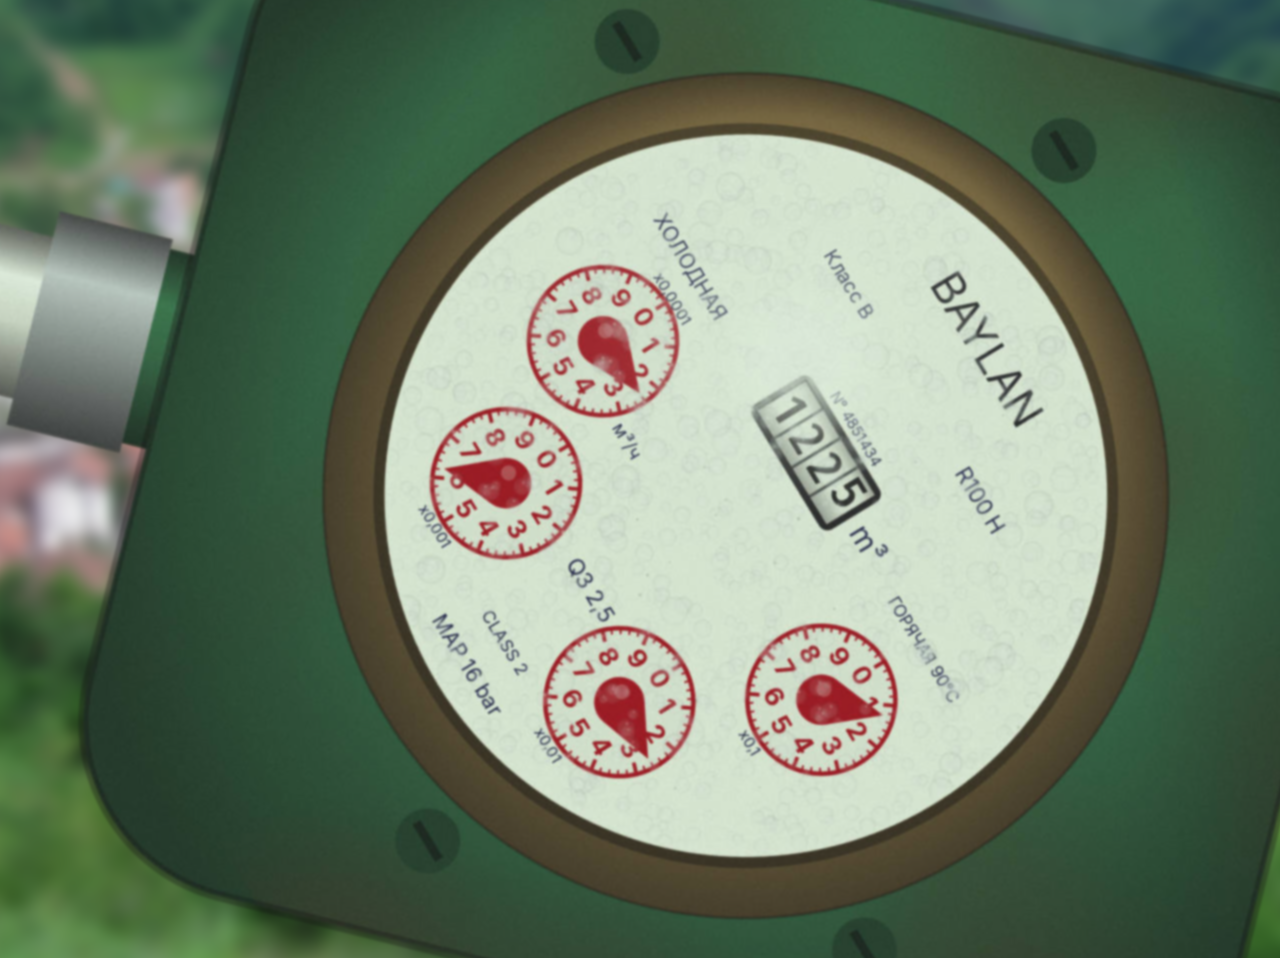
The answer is 1225.1262 m³
